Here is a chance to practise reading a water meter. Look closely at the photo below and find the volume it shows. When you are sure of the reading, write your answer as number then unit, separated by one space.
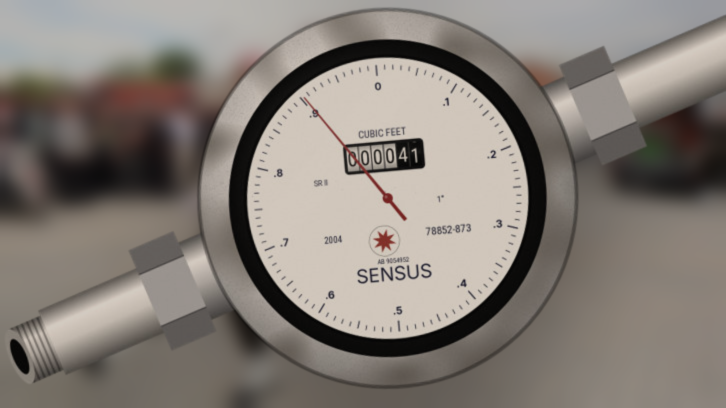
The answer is 40.90 ft³
